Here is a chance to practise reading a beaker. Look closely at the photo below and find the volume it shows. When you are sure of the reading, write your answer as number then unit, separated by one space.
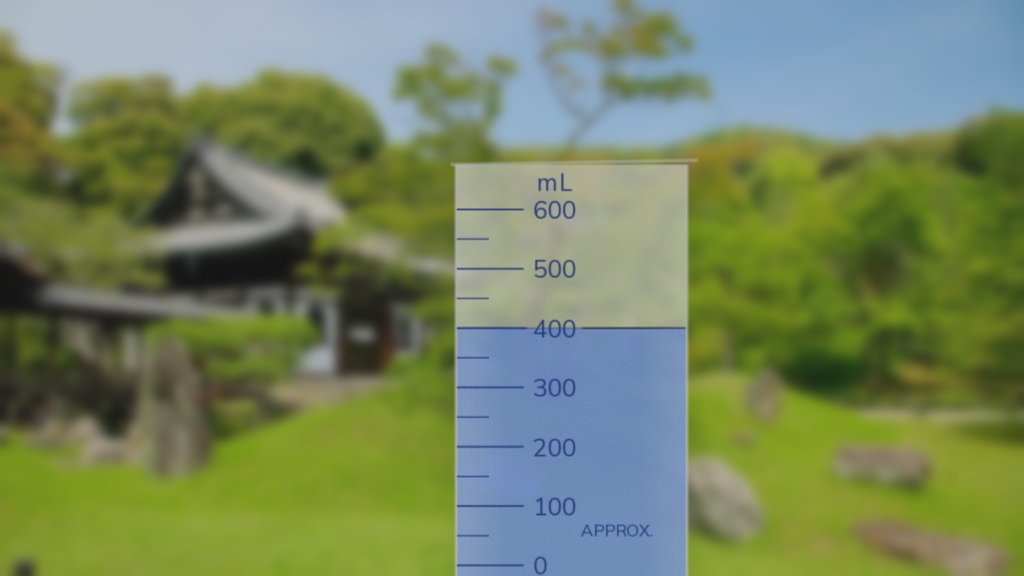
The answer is 400 mL
